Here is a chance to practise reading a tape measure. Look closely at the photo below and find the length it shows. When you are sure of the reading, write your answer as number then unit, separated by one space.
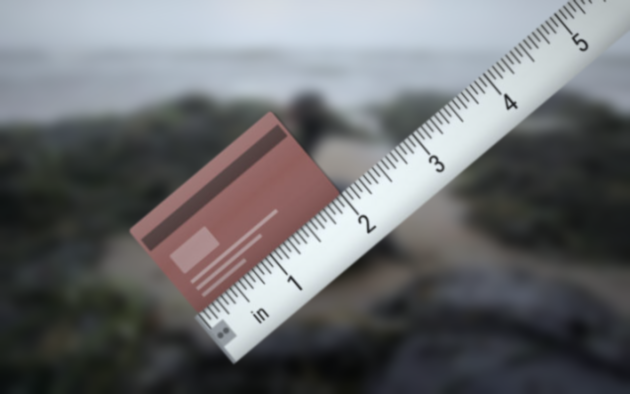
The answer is 2 in
